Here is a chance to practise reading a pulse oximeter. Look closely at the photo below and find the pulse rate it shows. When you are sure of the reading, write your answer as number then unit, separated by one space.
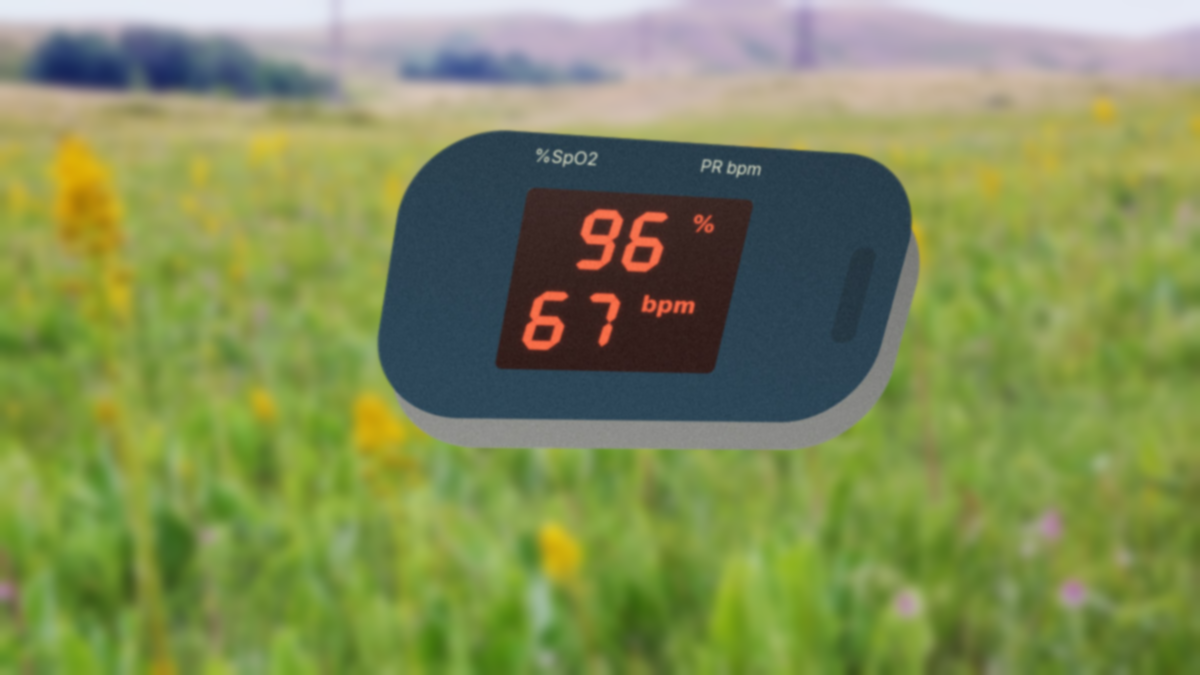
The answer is 67 bpm
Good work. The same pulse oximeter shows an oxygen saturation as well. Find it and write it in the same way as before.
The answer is 96 %
